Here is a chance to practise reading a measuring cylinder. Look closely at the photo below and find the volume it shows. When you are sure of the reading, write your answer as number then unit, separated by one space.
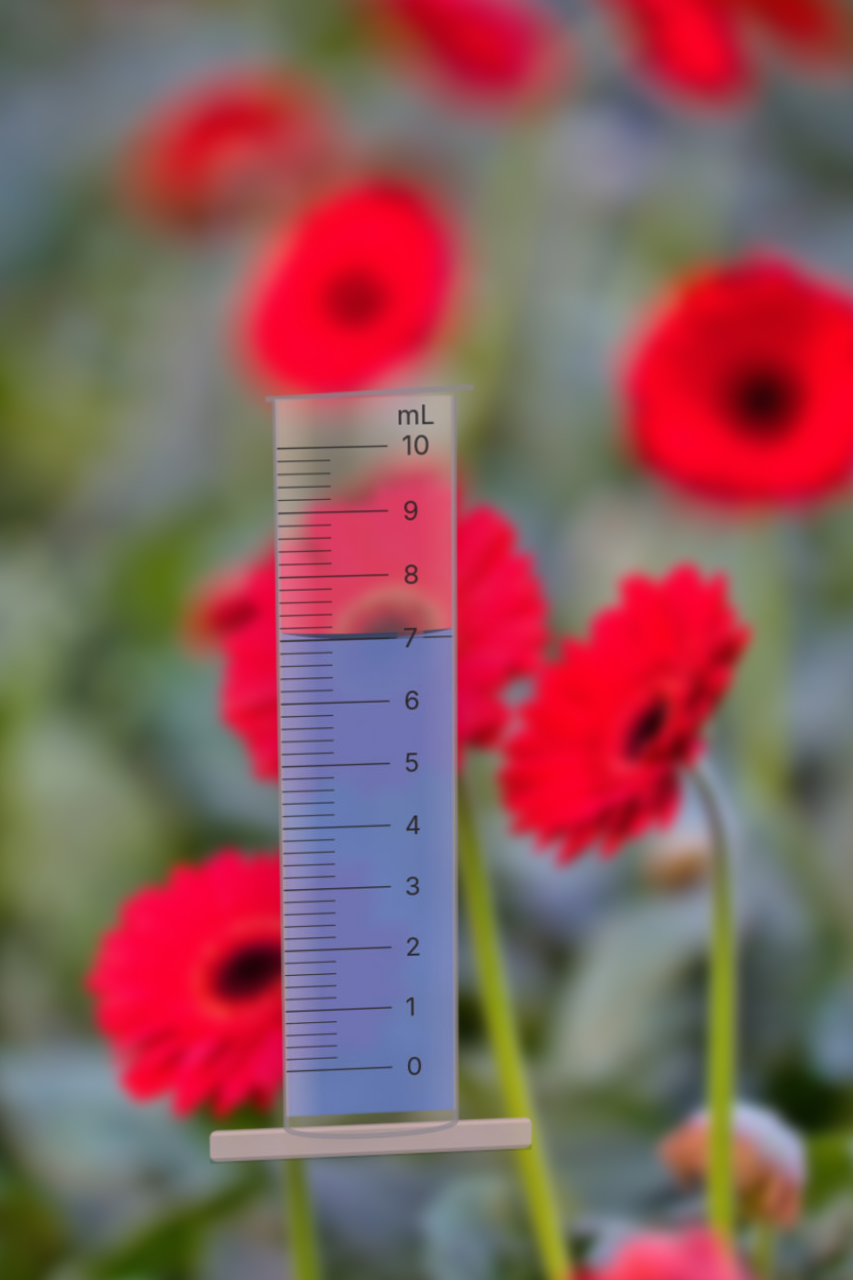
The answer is 7 mL
